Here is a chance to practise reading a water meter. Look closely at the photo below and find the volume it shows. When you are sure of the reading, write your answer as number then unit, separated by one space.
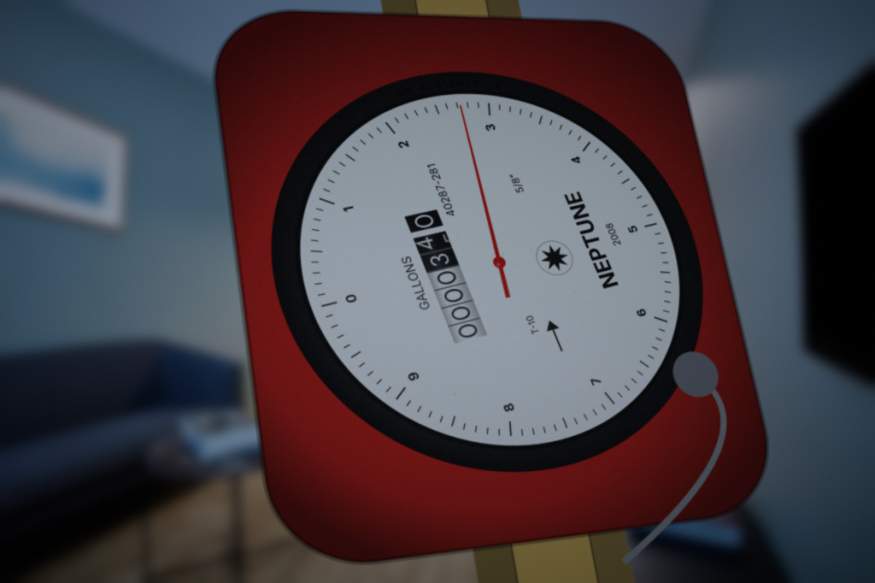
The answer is 342.7 gal
